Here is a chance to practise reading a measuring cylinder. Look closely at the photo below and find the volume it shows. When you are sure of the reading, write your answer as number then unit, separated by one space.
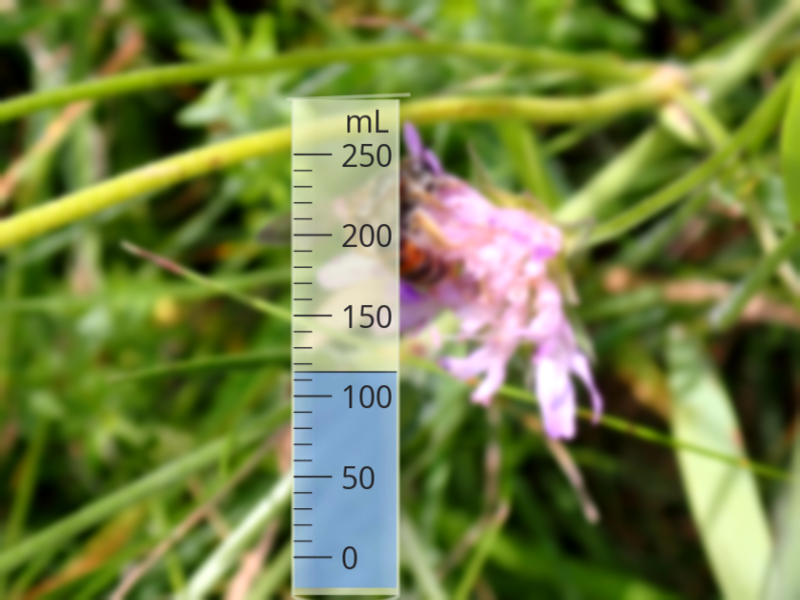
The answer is 115 mL
